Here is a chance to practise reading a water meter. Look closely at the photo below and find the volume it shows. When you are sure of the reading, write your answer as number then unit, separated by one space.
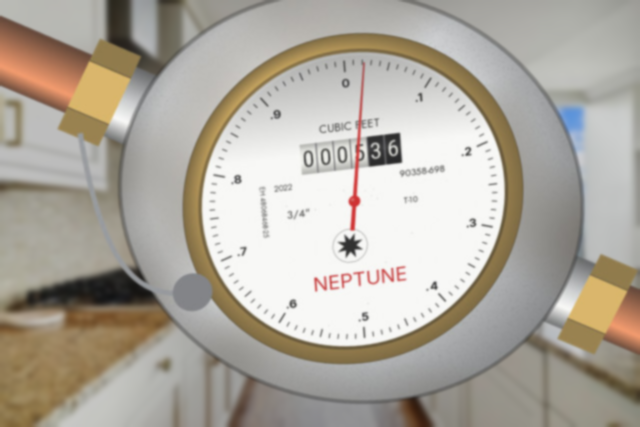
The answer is 536.02 ft³
